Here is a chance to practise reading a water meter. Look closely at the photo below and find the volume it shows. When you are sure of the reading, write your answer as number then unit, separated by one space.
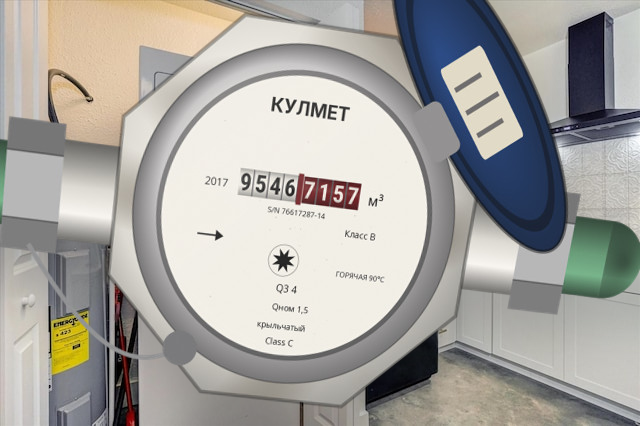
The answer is 9546.7157 m³
